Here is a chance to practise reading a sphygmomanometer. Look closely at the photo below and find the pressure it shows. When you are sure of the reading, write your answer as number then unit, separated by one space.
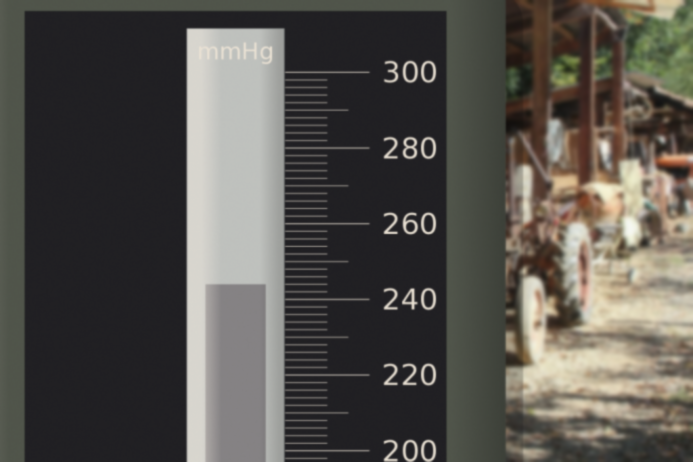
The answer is 244 mmHg
